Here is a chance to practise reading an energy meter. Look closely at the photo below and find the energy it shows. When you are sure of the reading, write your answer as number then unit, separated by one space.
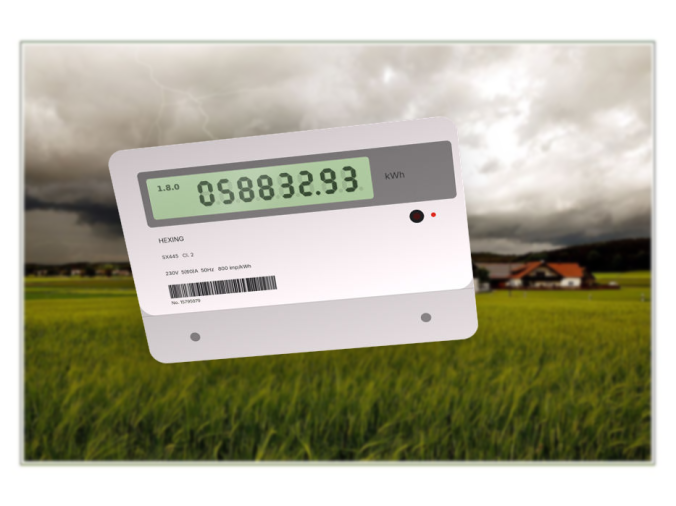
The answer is 58832.93 kWh
